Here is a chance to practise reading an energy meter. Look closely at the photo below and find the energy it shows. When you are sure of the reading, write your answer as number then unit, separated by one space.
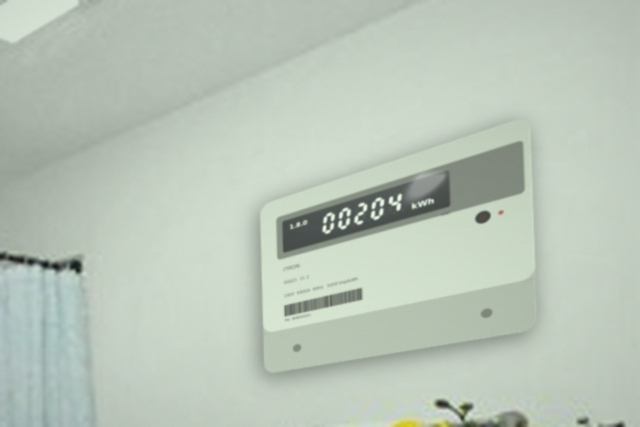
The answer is 204 kWh
